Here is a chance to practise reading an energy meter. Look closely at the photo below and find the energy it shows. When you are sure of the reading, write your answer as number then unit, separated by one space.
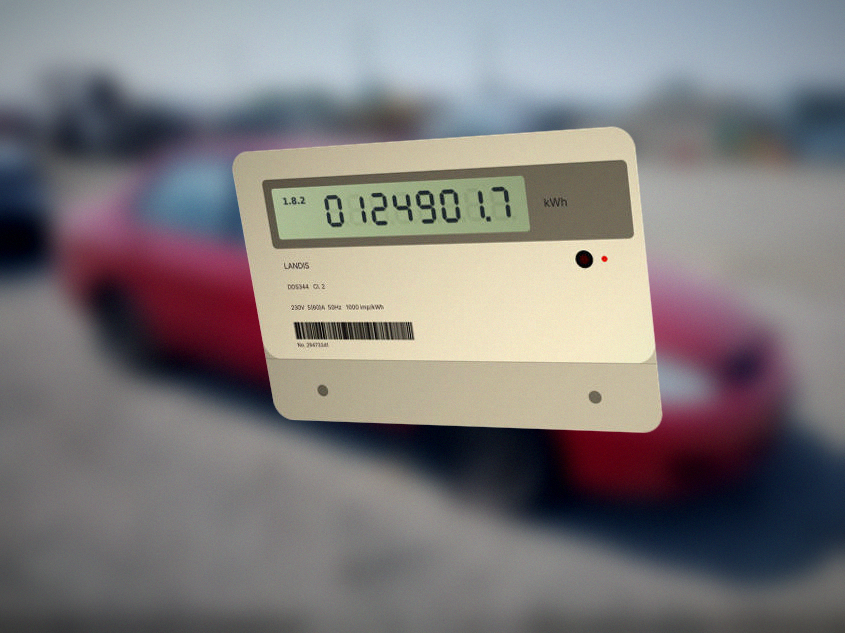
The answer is 124901.7 kWh
